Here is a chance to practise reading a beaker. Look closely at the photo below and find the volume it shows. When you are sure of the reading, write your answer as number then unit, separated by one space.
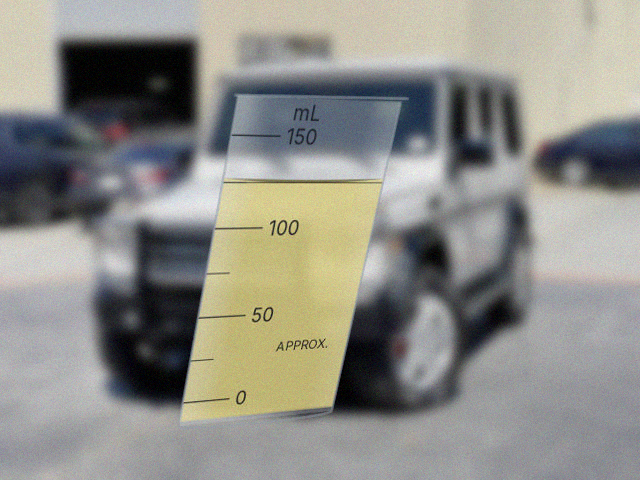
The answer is 125 mL
